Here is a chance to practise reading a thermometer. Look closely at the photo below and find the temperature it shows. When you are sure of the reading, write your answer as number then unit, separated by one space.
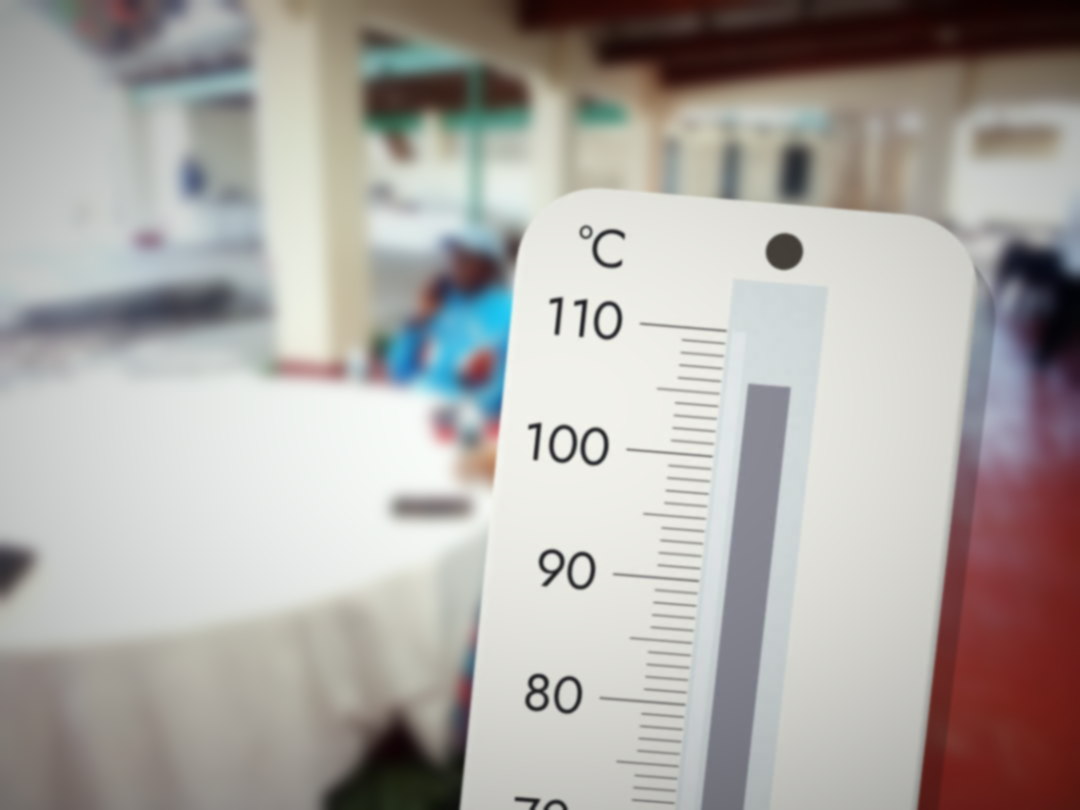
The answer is 106 °C
